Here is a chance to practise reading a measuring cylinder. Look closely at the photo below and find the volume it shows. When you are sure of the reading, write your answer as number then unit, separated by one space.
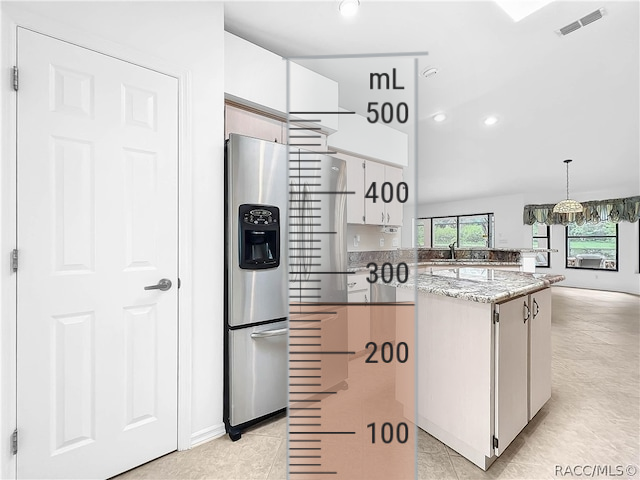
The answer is 260 mL
